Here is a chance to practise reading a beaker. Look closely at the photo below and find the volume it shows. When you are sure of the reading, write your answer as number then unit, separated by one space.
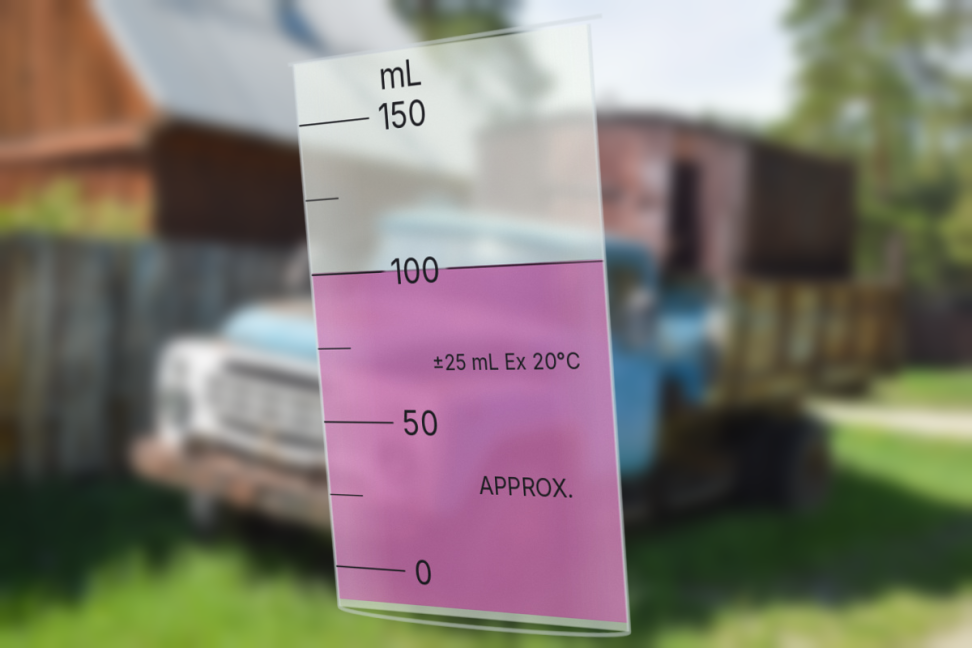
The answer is 100 mL
